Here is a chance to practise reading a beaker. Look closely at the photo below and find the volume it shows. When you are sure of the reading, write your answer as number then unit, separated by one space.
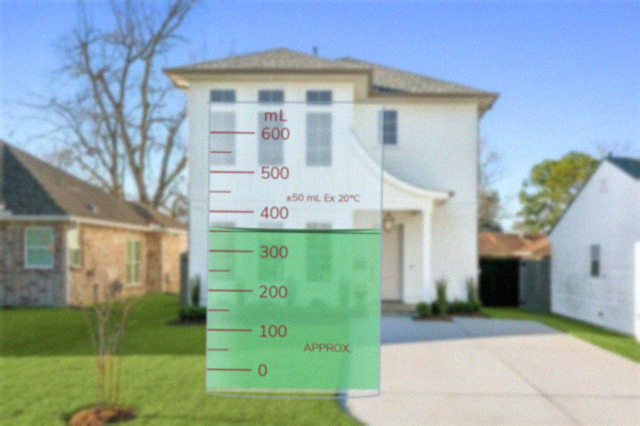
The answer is 350 mL
